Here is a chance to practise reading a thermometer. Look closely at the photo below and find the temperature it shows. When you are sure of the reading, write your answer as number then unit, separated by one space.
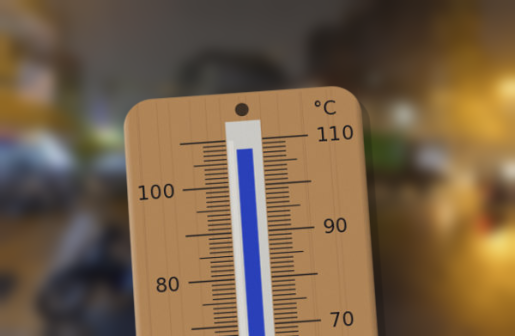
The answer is 108 °C
